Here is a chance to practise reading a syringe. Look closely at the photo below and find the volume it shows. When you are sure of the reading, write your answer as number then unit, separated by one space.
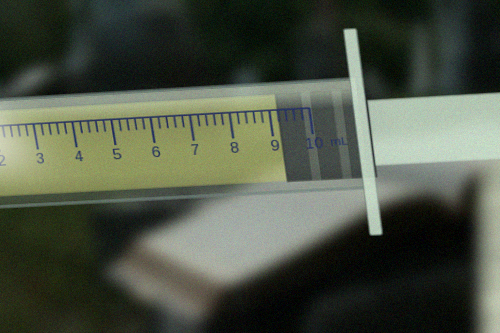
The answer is 9.2 mL
